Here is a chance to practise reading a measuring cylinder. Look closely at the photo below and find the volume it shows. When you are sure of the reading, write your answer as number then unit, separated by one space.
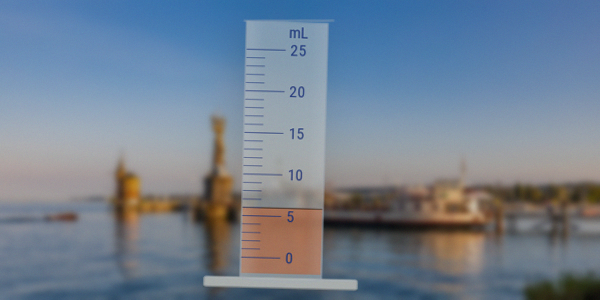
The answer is 6 mL
